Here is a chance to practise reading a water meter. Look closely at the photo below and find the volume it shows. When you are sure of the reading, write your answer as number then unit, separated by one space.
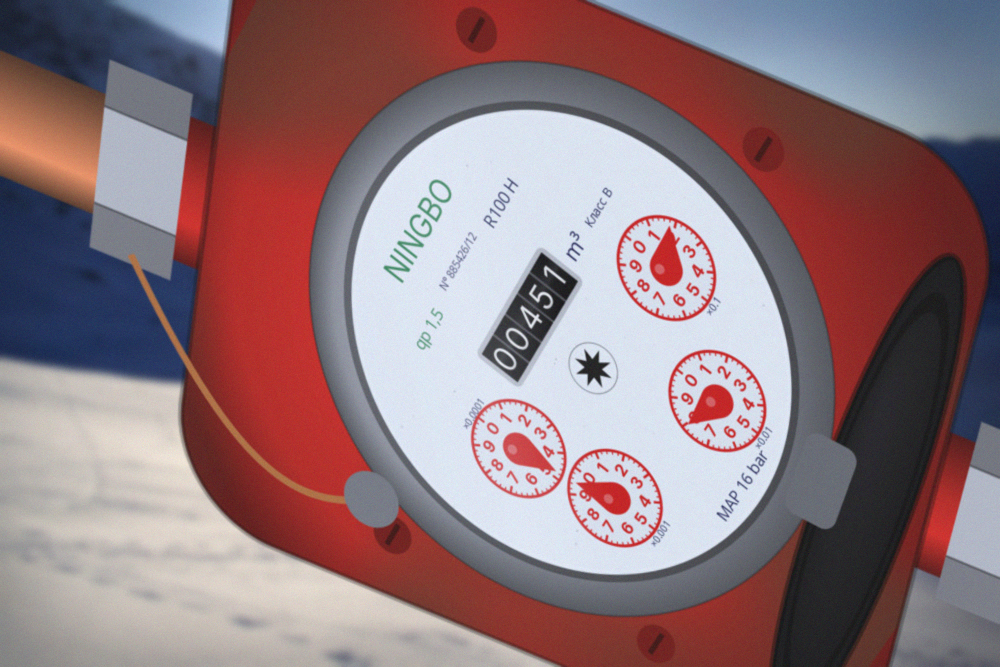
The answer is 451.1794 m³
